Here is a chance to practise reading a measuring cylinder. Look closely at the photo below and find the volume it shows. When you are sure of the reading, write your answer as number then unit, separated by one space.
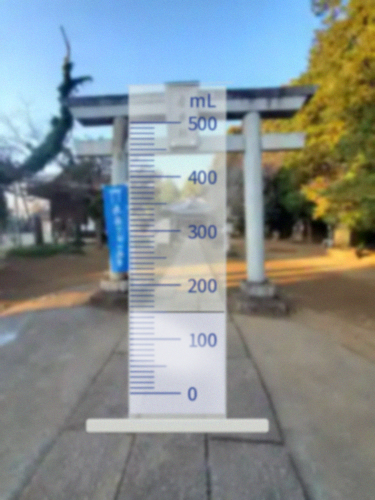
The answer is 150 mL
